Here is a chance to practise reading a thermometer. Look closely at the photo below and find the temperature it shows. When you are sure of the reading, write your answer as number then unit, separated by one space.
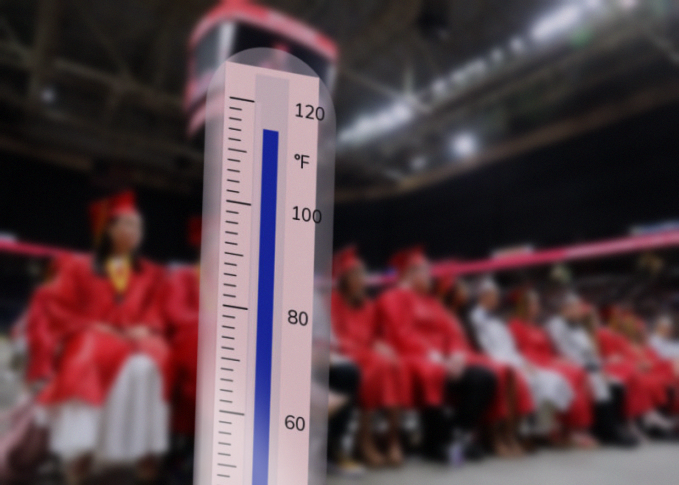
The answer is 115 °F
